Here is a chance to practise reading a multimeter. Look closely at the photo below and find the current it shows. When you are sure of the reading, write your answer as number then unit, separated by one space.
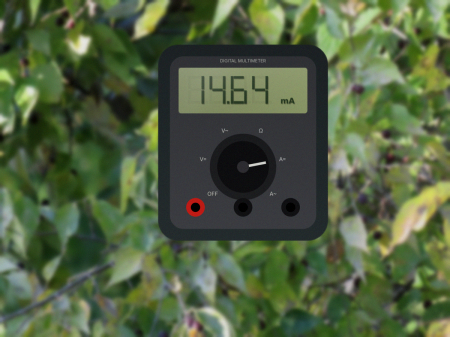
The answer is 14.64 mA
